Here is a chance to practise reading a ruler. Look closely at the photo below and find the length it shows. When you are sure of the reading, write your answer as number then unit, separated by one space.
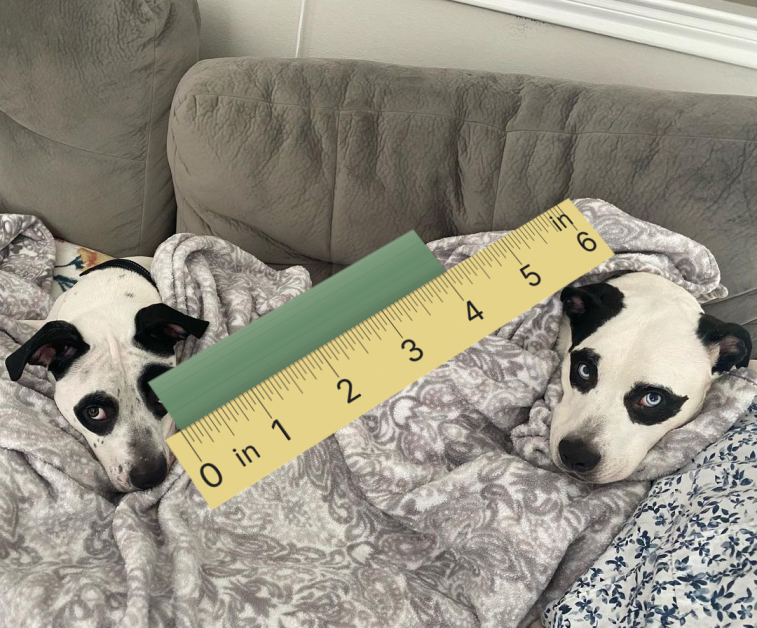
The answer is 4.0625 in
